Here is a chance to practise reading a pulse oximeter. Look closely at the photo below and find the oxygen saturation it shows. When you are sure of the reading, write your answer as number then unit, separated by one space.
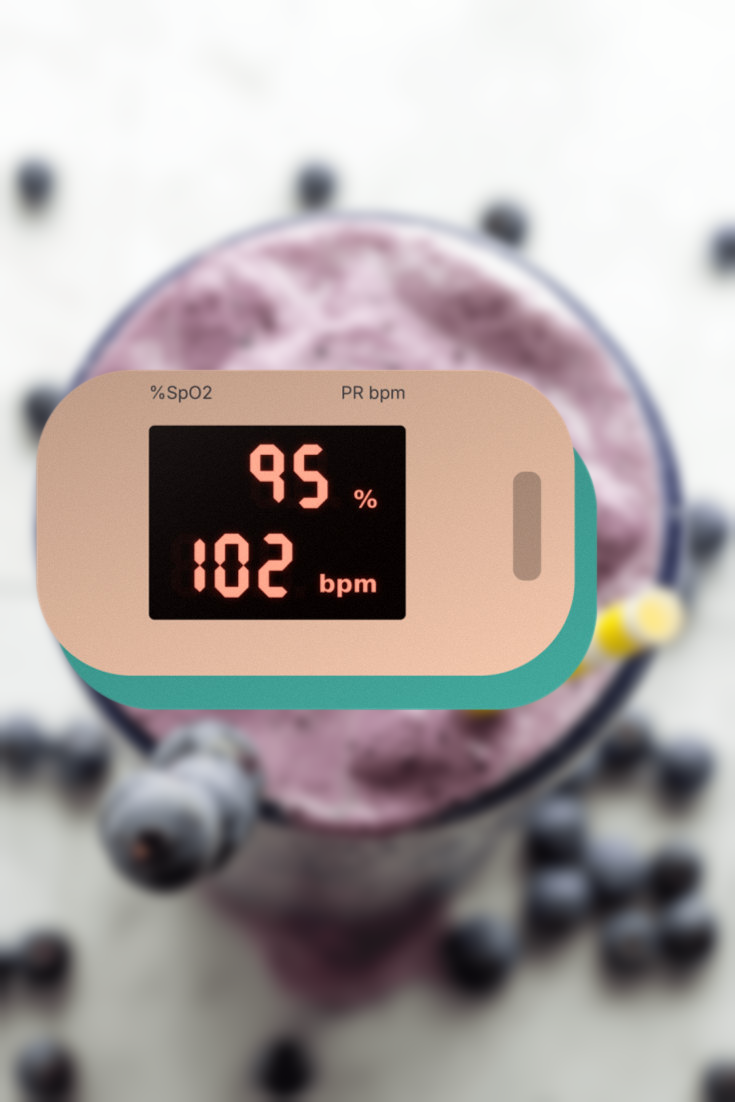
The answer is 95 %
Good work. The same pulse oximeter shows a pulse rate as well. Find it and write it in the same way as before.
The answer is 102 bpm
